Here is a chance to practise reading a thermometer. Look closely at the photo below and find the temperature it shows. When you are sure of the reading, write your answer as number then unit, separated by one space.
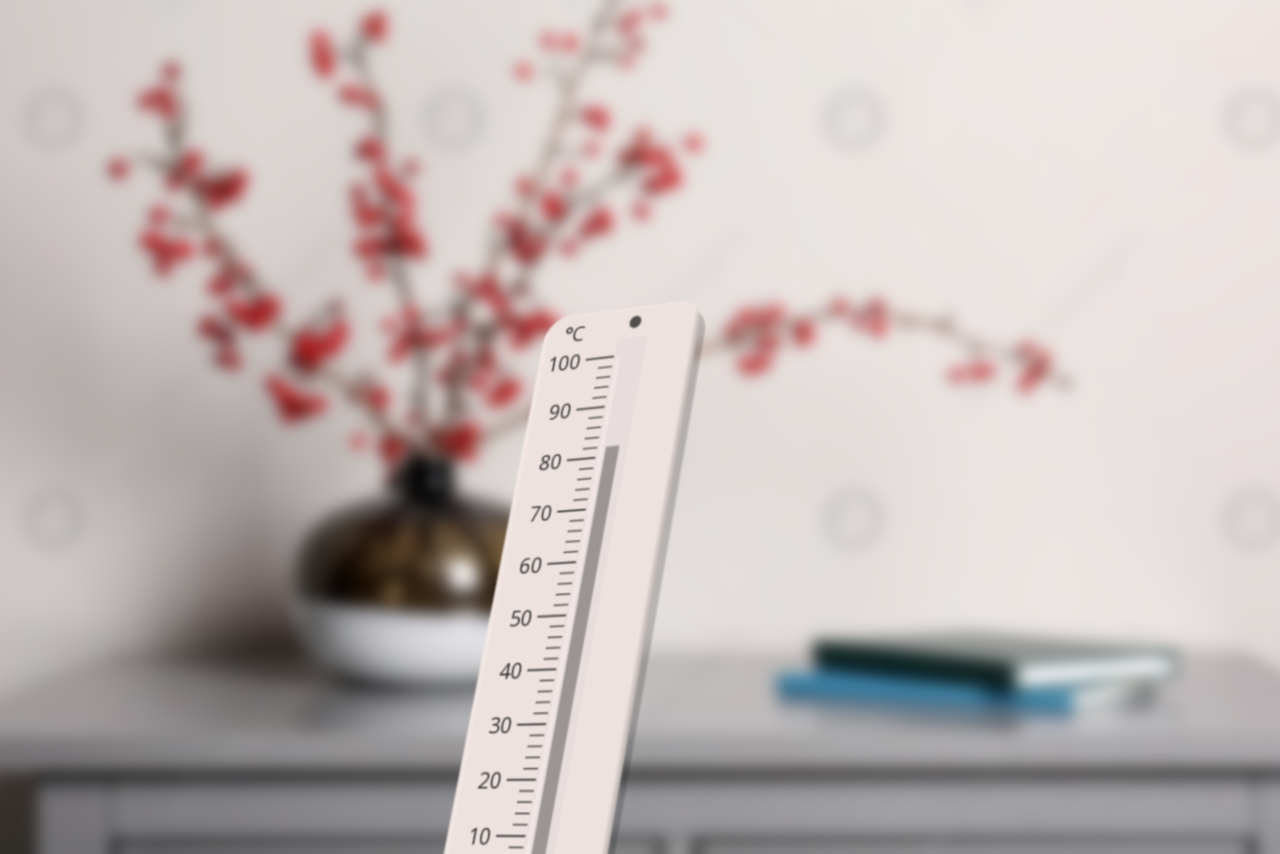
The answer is 82 °C
